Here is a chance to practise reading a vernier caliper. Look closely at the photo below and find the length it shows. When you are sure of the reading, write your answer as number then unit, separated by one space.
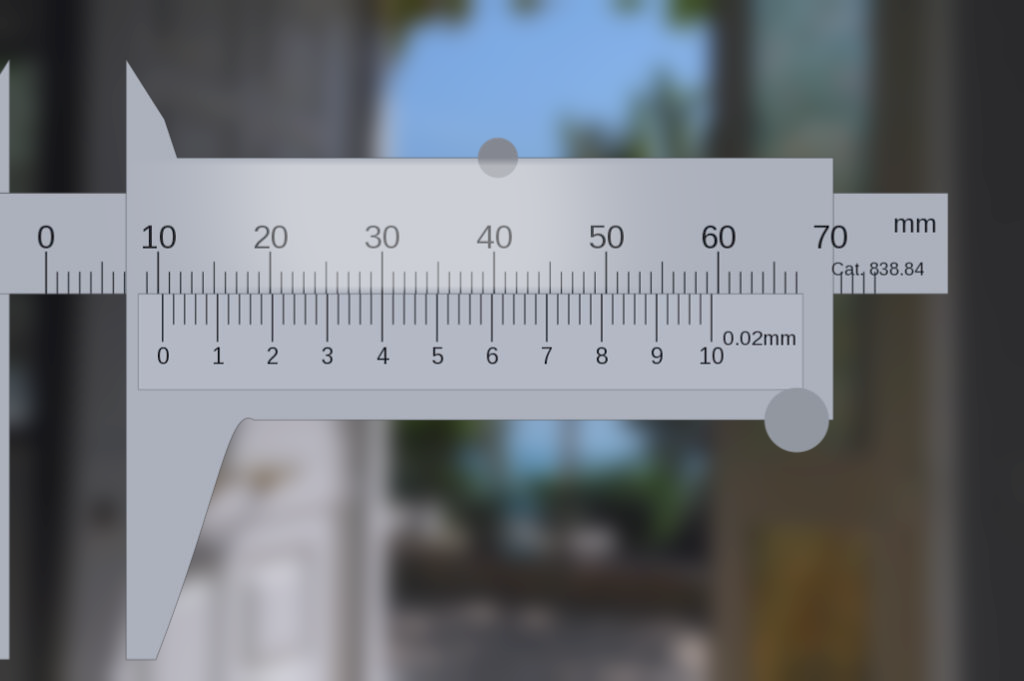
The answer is 10.4 mm
